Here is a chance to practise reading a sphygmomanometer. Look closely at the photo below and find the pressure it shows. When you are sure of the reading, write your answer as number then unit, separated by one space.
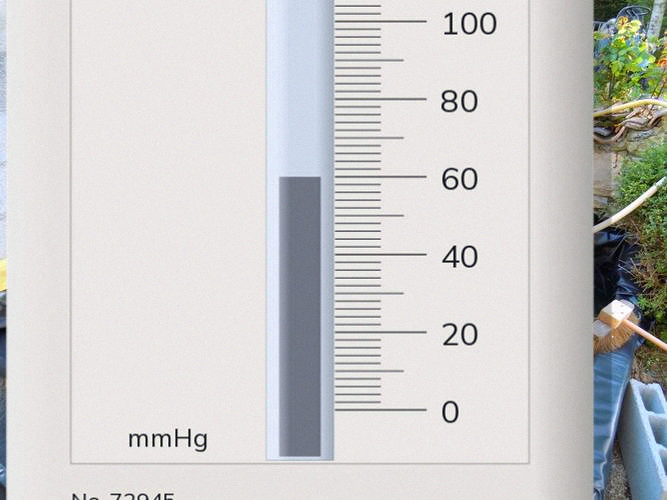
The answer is 60 mmHg
